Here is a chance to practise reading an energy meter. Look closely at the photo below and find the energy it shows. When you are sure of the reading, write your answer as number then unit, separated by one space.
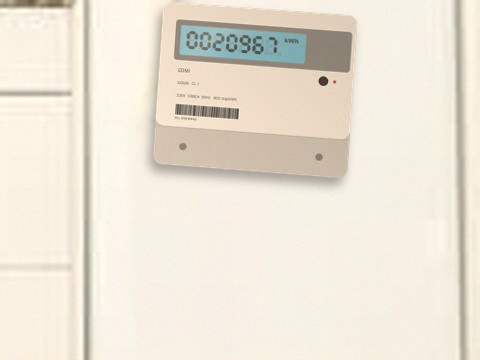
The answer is 20967 kWh
